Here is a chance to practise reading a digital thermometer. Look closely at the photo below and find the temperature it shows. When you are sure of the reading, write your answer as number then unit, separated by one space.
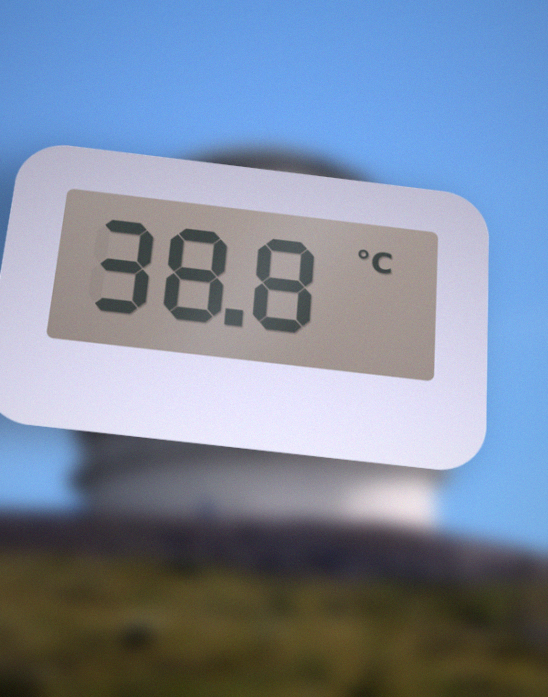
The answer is 38.8 °C
